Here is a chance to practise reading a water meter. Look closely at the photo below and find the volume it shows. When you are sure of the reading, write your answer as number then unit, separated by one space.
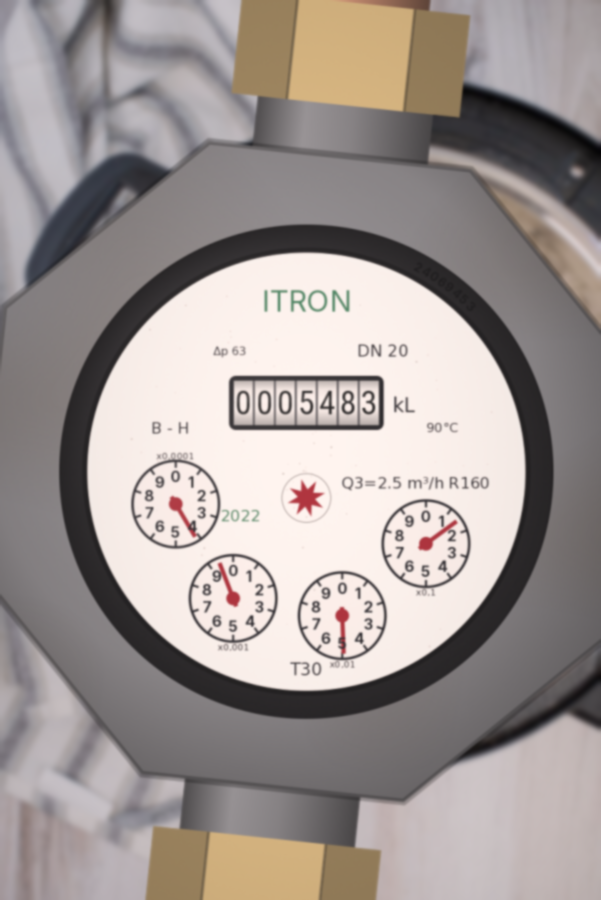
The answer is 5483.1494 kL
